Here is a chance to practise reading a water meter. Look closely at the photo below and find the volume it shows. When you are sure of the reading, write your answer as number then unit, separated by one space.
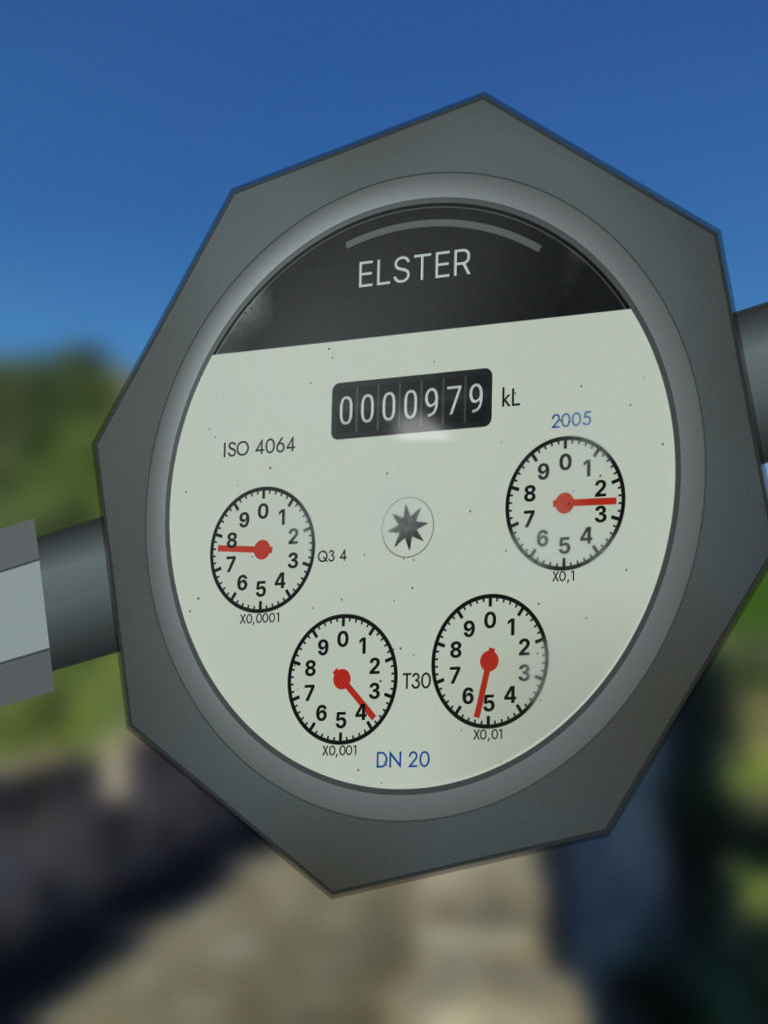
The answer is 979.2537 kL
